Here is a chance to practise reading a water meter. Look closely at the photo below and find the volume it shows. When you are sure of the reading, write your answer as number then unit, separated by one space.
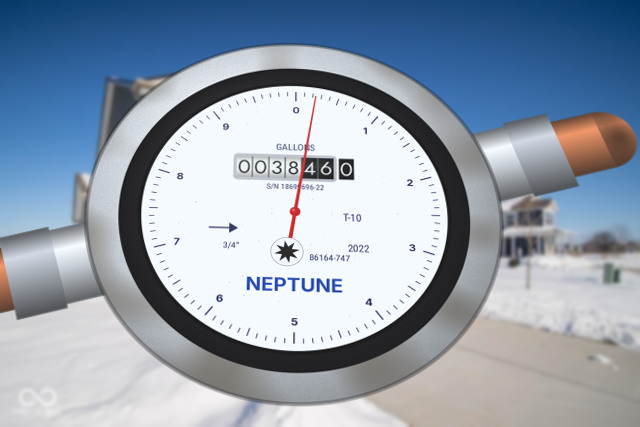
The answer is 38460.2 gal
